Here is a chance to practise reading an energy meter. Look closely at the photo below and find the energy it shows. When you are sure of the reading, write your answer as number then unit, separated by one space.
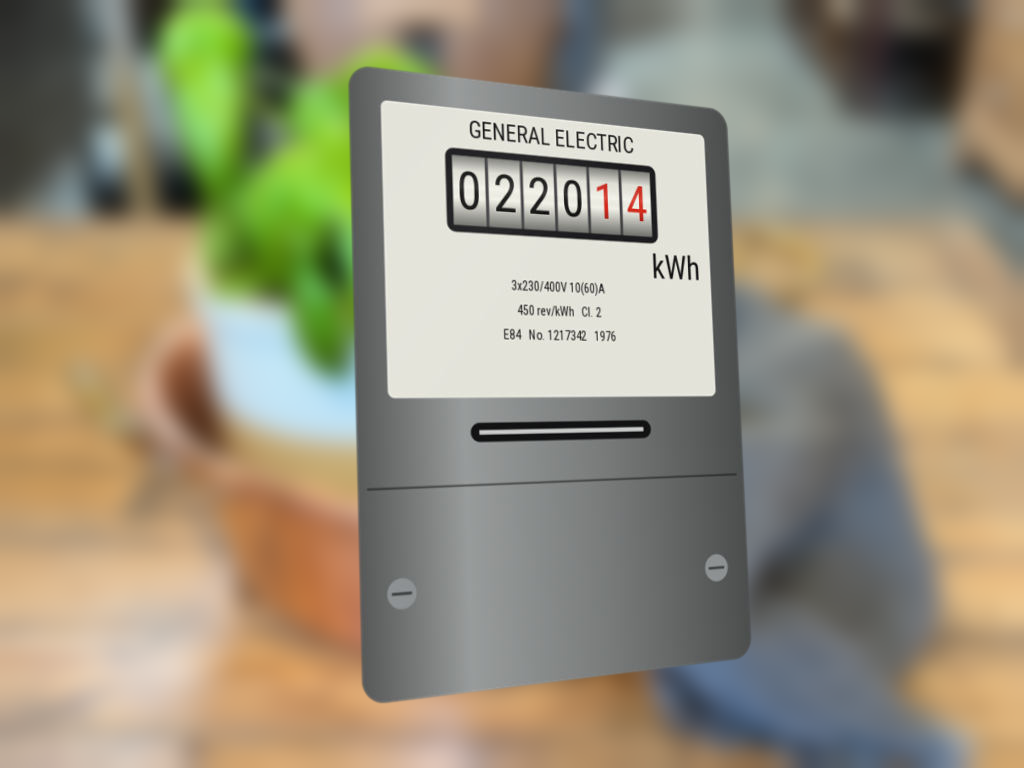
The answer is 220.14 kWh
